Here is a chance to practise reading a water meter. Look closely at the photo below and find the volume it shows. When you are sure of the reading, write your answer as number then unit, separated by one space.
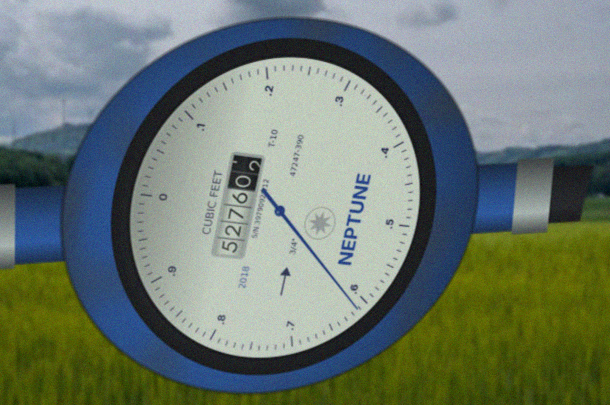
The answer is 527601.61 ft³
